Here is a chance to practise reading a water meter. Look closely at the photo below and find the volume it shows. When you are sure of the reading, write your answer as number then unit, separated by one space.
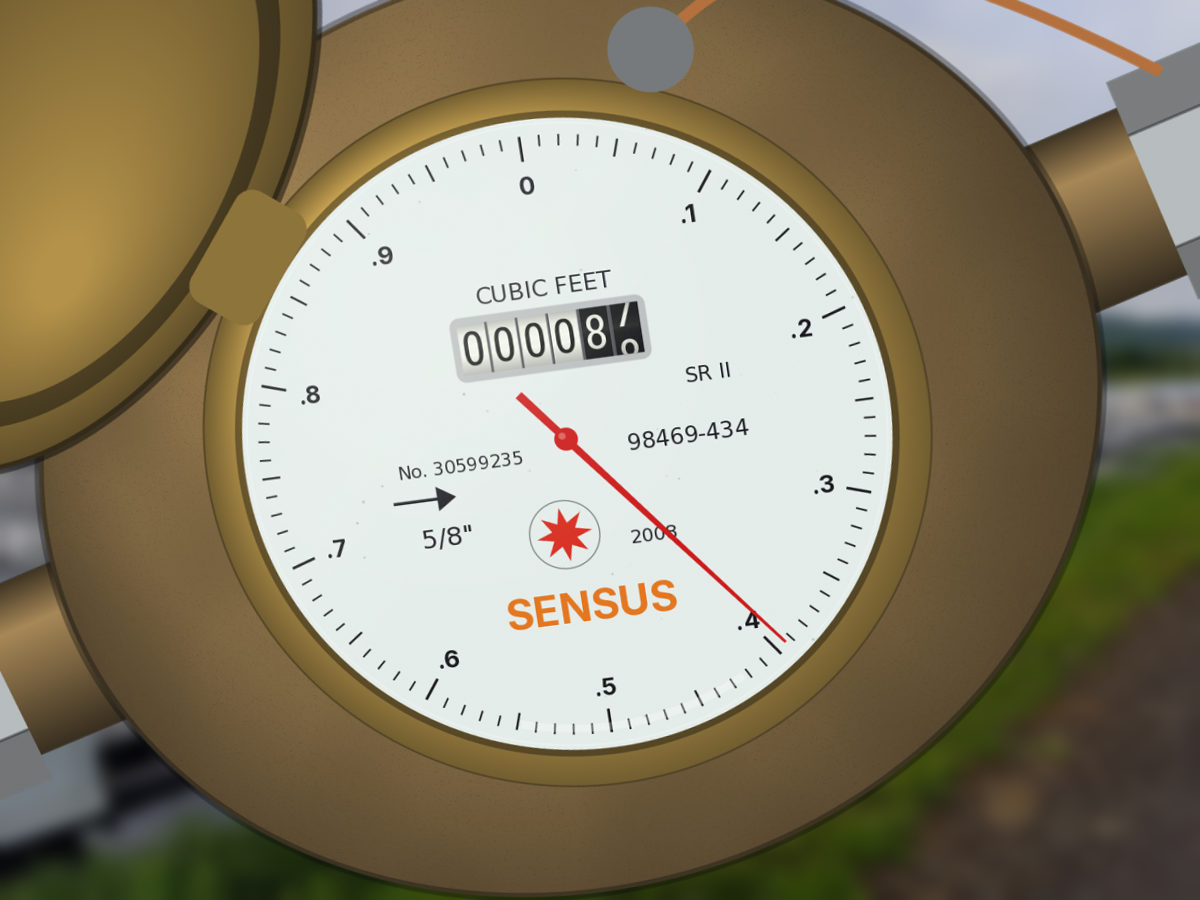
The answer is 87.39 ft³
